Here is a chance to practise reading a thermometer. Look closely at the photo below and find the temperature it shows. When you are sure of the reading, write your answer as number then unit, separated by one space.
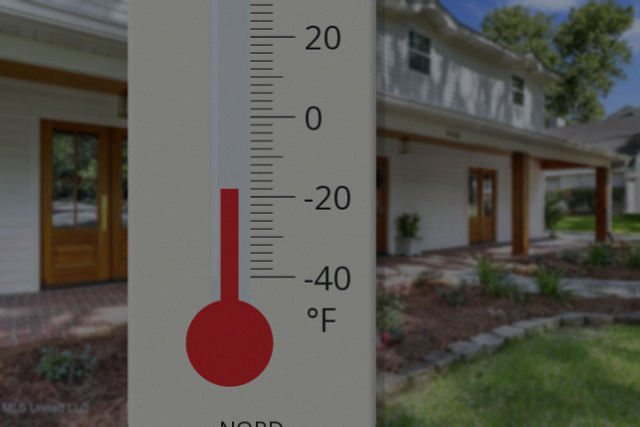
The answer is -18 °F
